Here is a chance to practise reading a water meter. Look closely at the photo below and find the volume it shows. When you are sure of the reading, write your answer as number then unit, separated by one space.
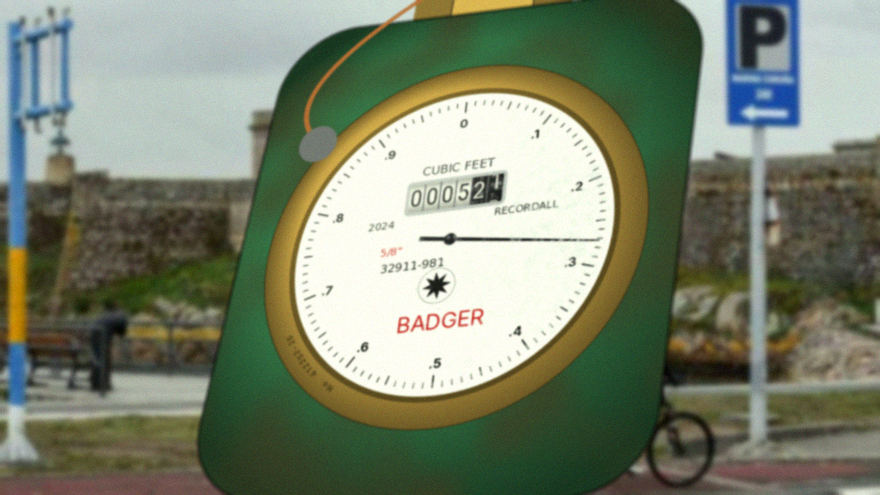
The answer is 521.27 ft³
